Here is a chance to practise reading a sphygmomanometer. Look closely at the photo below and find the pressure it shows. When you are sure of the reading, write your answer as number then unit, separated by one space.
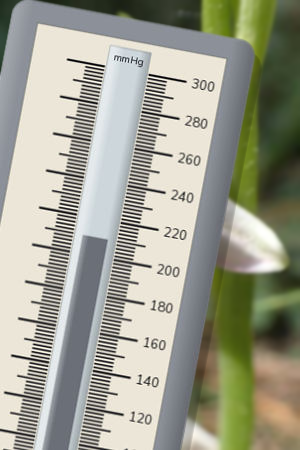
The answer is 210 mmHg
